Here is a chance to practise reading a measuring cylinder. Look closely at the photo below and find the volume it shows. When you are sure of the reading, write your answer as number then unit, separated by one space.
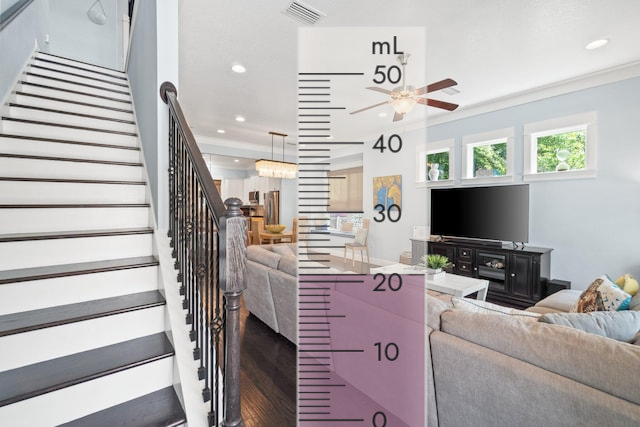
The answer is 21 mL
